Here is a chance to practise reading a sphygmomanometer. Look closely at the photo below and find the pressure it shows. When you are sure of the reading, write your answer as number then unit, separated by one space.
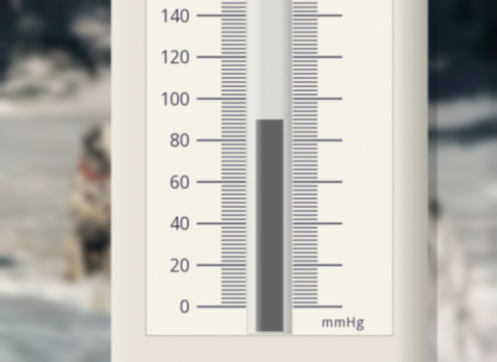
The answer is 90 mmHg
